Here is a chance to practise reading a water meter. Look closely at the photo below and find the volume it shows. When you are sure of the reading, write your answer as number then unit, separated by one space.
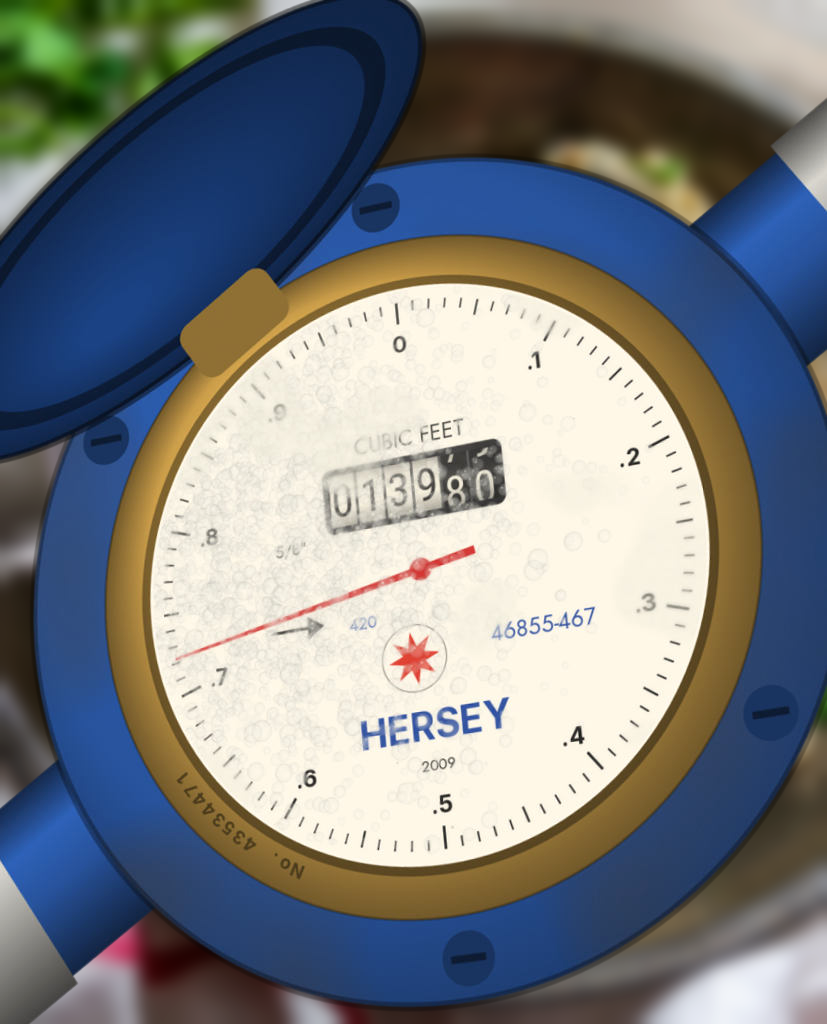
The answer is 13979.72 ft³
